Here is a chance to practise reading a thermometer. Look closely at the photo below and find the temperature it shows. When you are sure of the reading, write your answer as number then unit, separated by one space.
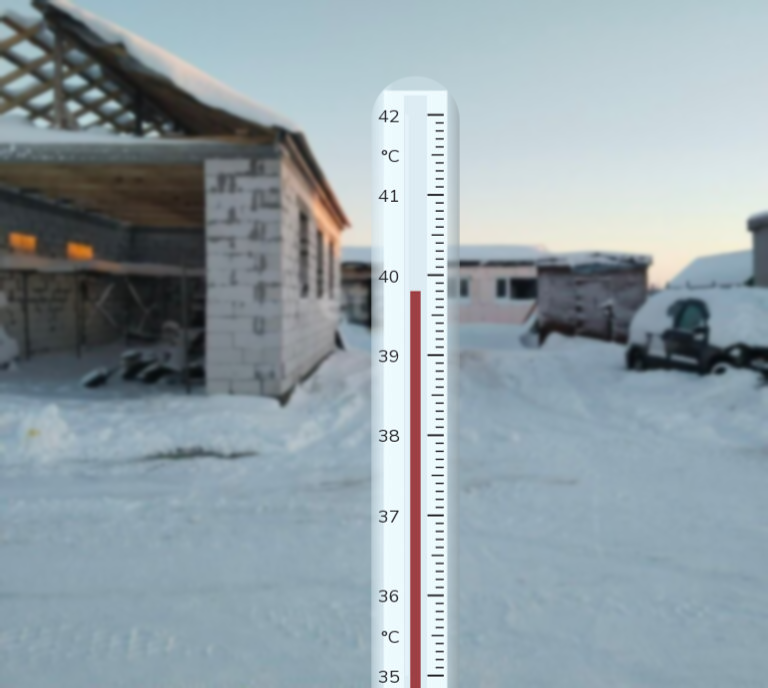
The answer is 39.8 °C
